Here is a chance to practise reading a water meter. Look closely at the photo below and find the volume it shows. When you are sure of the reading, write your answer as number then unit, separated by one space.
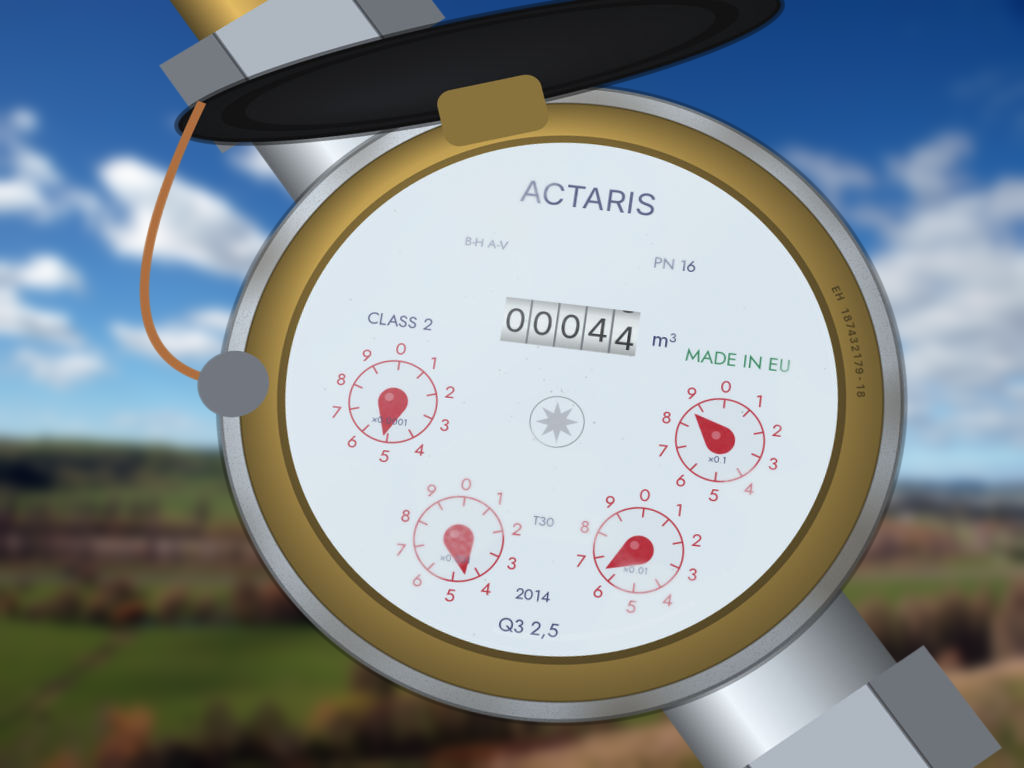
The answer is 43.8645 m³
